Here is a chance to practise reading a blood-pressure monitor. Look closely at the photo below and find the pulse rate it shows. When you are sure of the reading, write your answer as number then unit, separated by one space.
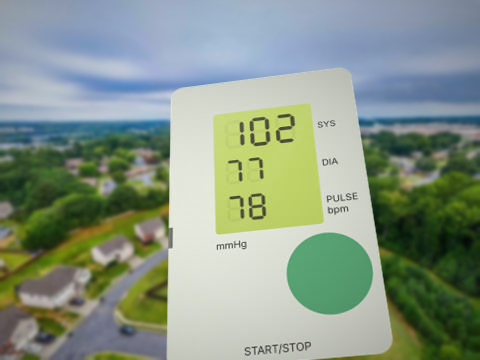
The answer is 78 bpm
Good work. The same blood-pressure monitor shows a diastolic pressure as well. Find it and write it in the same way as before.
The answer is 77 mmHg
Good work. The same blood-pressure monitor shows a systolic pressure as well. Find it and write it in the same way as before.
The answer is 102 mmHg
